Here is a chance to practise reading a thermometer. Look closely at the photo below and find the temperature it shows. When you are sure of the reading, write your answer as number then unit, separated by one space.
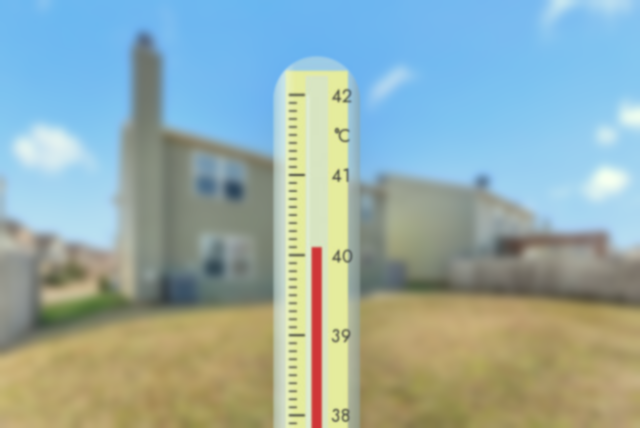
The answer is 40.1 °C
